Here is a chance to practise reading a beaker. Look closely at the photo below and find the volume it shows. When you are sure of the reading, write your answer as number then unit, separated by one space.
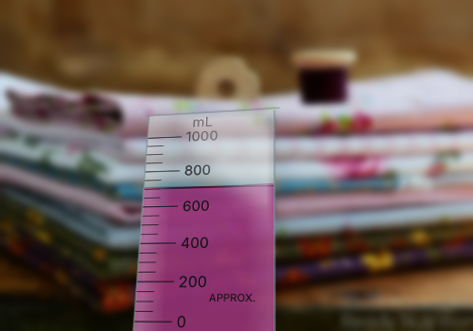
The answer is 700 mL
